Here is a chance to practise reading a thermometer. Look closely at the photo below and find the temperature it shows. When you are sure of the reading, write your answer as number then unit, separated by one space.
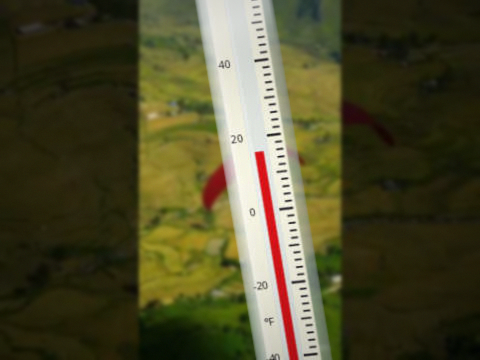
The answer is 16 °F
